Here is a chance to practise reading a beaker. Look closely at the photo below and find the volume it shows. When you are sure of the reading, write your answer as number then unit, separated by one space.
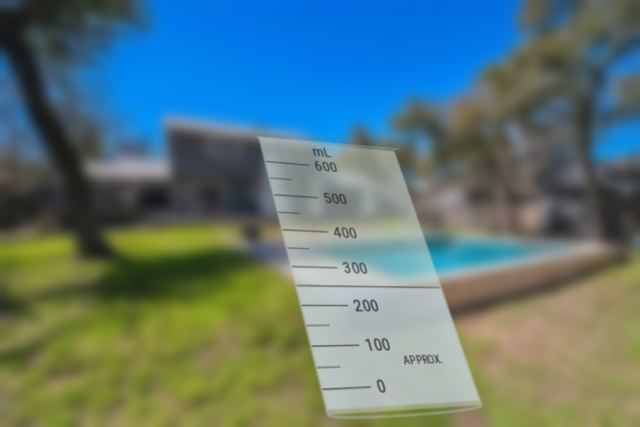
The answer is 250 mL
